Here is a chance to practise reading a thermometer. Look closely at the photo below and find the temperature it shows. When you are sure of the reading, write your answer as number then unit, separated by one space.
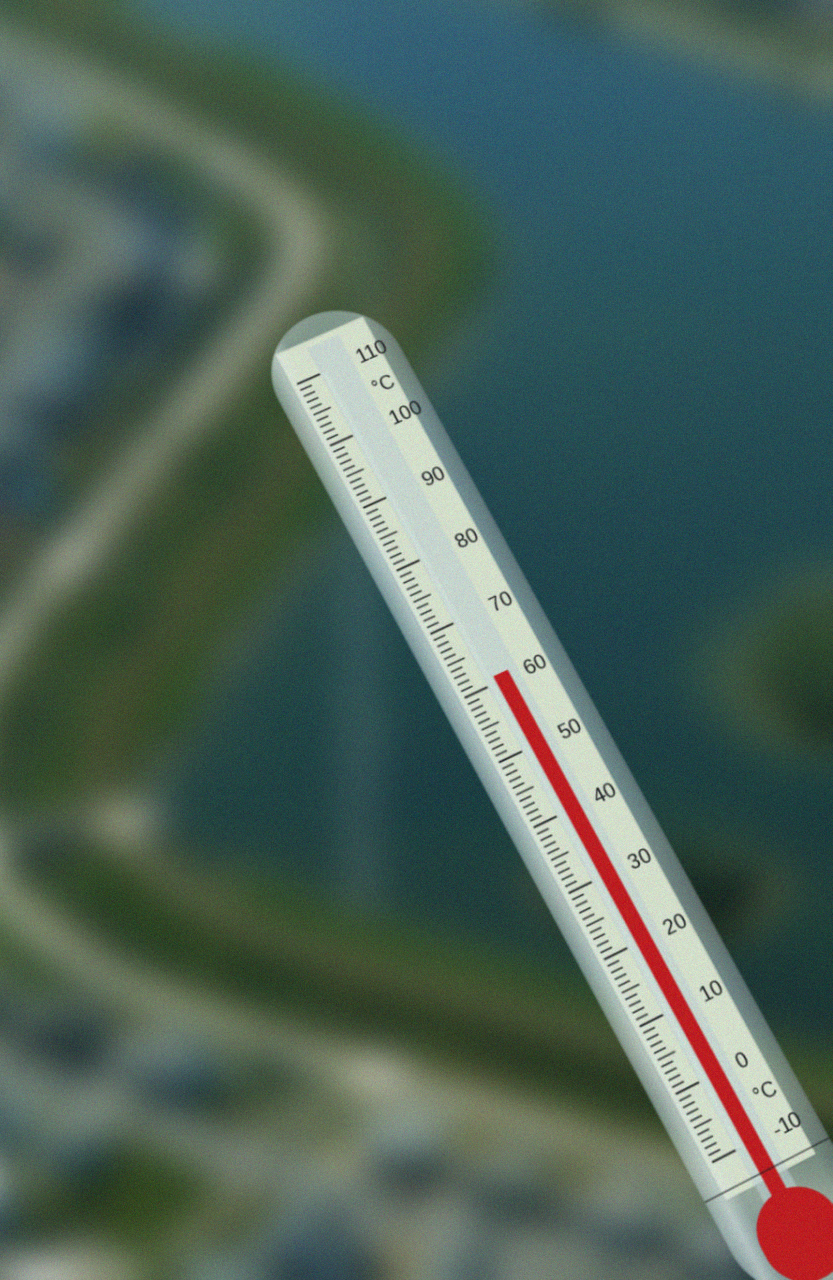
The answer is 61 °C
